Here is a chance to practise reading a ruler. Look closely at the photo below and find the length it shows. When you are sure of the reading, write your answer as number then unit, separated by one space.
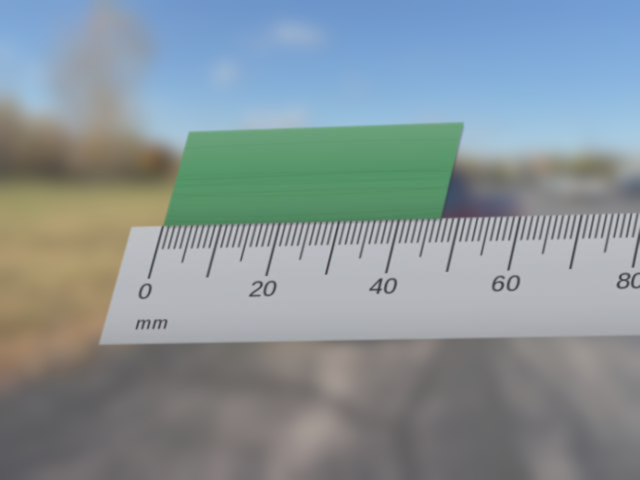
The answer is 47 mm
